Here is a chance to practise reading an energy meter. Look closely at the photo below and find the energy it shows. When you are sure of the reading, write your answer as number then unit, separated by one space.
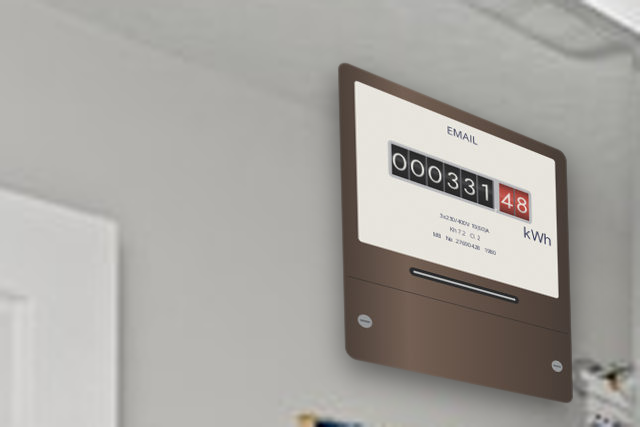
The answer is 331.48 kWh
